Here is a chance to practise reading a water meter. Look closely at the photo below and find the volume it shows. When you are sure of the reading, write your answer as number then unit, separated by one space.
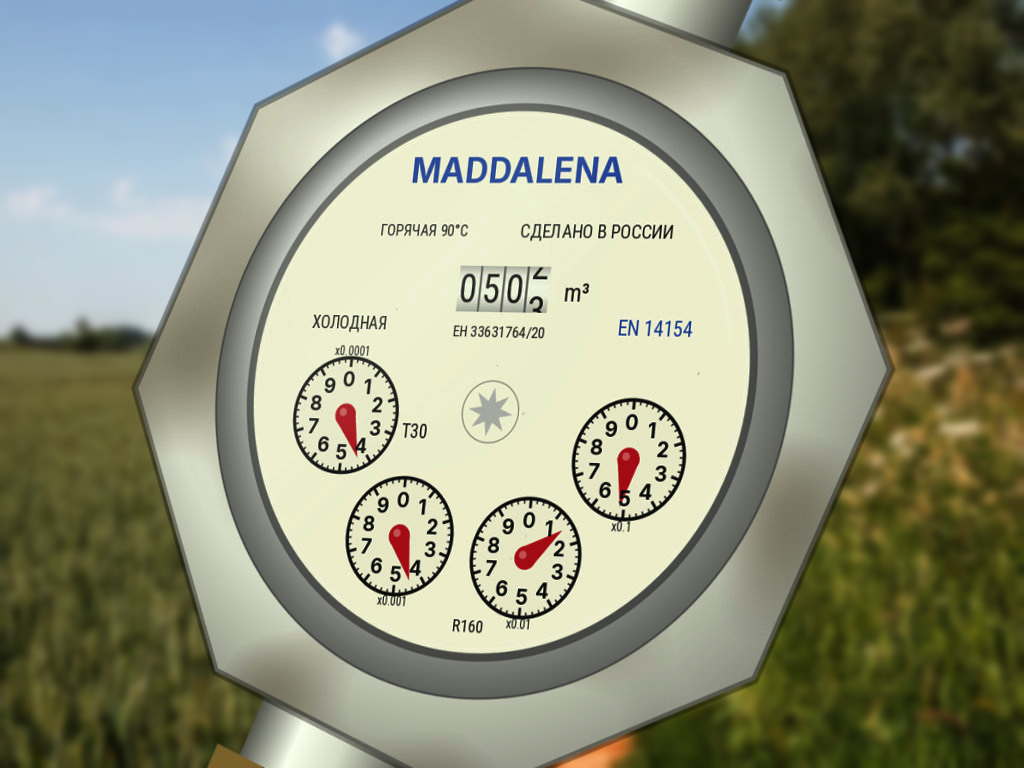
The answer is 502.5144 m³
